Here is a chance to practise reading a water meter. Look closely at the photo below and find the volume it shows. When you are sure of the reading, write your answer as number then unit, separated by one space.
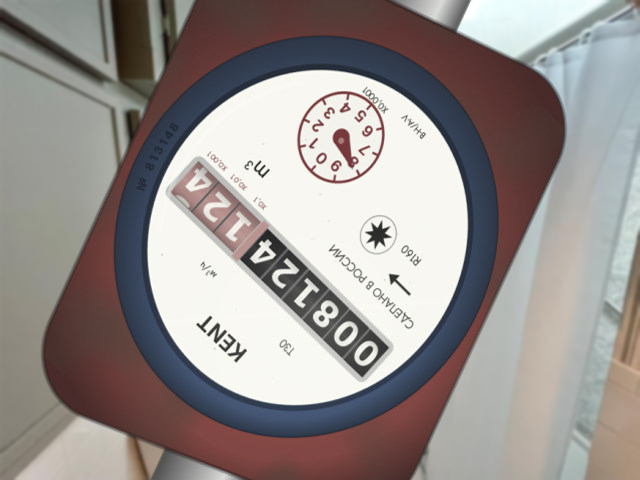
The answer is 8124.1238 m³
